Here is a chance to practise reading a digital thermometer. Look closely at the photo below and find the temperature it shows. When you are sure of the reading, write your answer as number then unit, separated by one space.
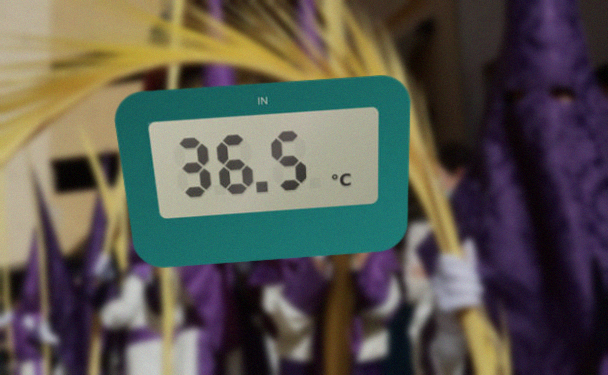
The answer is 36.5 °C
